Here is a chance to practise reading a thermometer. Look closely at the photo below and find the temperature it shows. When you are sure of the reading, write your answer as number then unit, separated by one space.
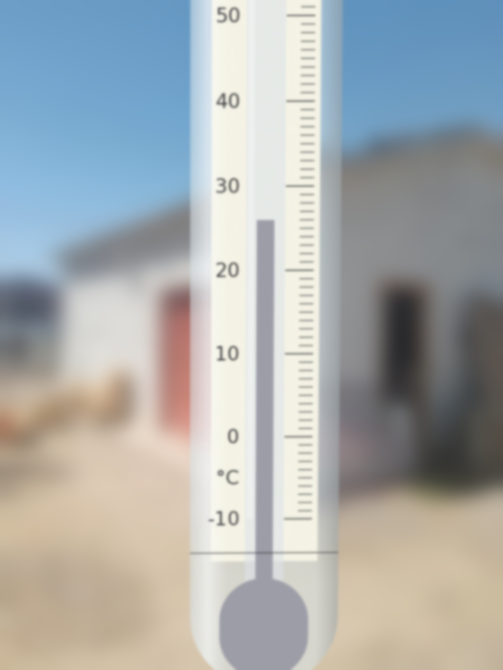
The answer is 26 °C
